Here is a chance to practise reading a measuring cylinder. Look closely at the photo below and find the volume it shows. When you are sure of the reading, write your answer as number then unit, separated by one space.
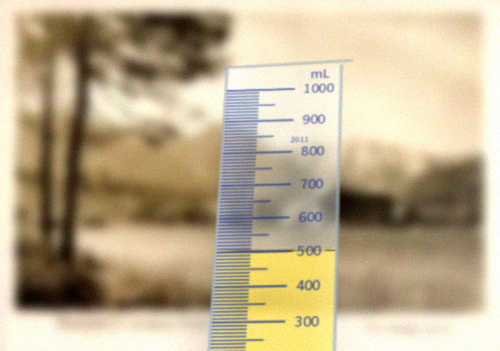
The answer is 500 mL
